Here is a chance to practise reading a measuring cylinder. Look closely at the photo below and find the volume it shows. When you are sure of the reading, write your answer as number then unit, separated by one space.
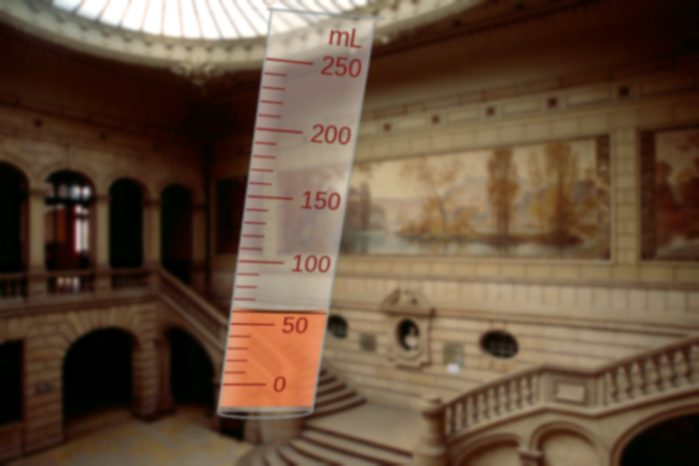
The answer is 60 mL
